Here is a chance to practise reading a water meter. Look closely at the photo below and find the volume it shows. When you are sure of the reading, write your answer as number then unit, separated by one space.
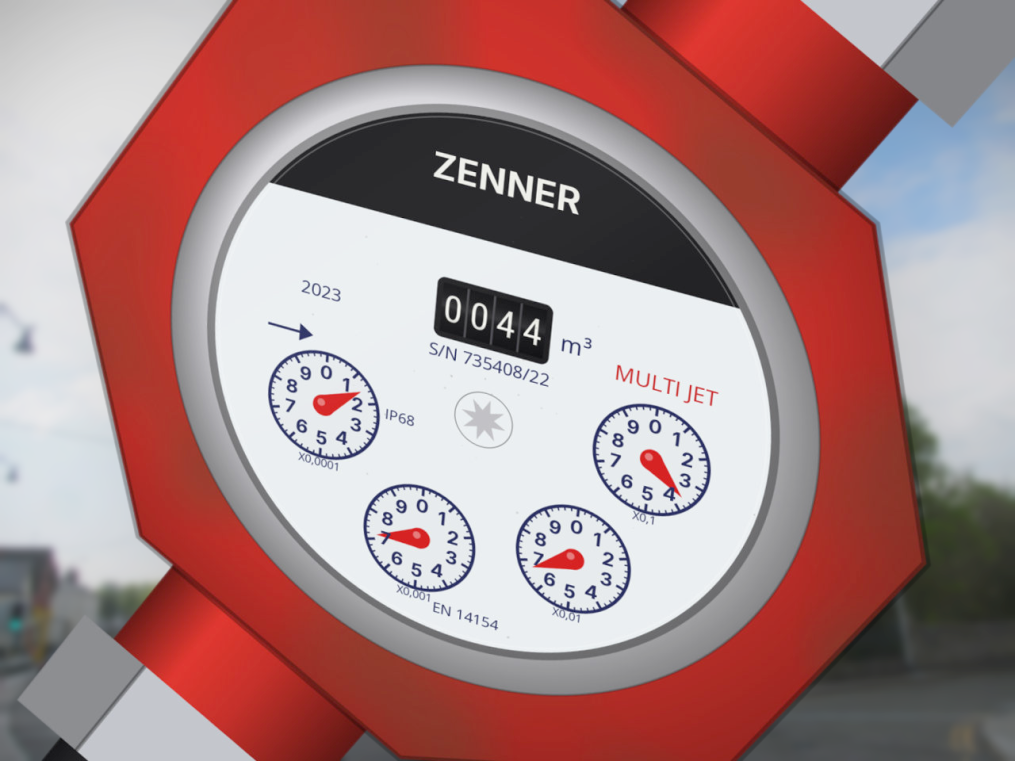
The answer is 44.3671 m³
